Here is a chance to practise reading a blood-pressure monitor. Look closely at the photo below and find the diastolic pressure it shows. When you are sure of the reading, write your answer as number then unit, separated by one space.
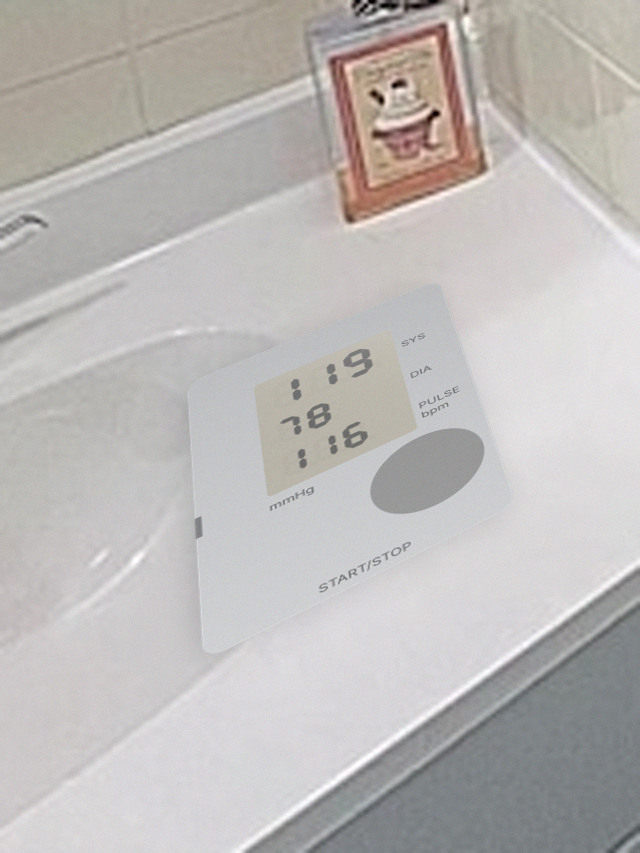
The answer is 78 mmHg
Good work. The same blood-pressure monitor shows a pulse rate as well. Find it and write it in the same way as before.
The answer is 116 bpm
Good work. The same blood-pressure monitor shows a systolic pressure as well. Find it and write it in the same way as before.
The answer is 119 mmHg
